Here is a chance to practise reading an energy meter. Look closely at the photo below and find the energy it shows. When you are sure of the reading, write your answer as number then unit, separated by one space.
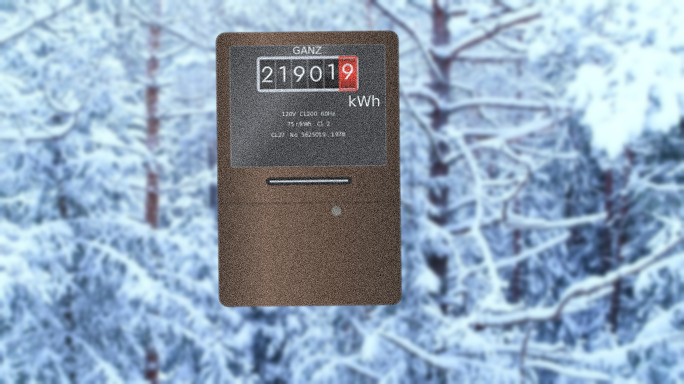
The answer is 21901.9 kWh
